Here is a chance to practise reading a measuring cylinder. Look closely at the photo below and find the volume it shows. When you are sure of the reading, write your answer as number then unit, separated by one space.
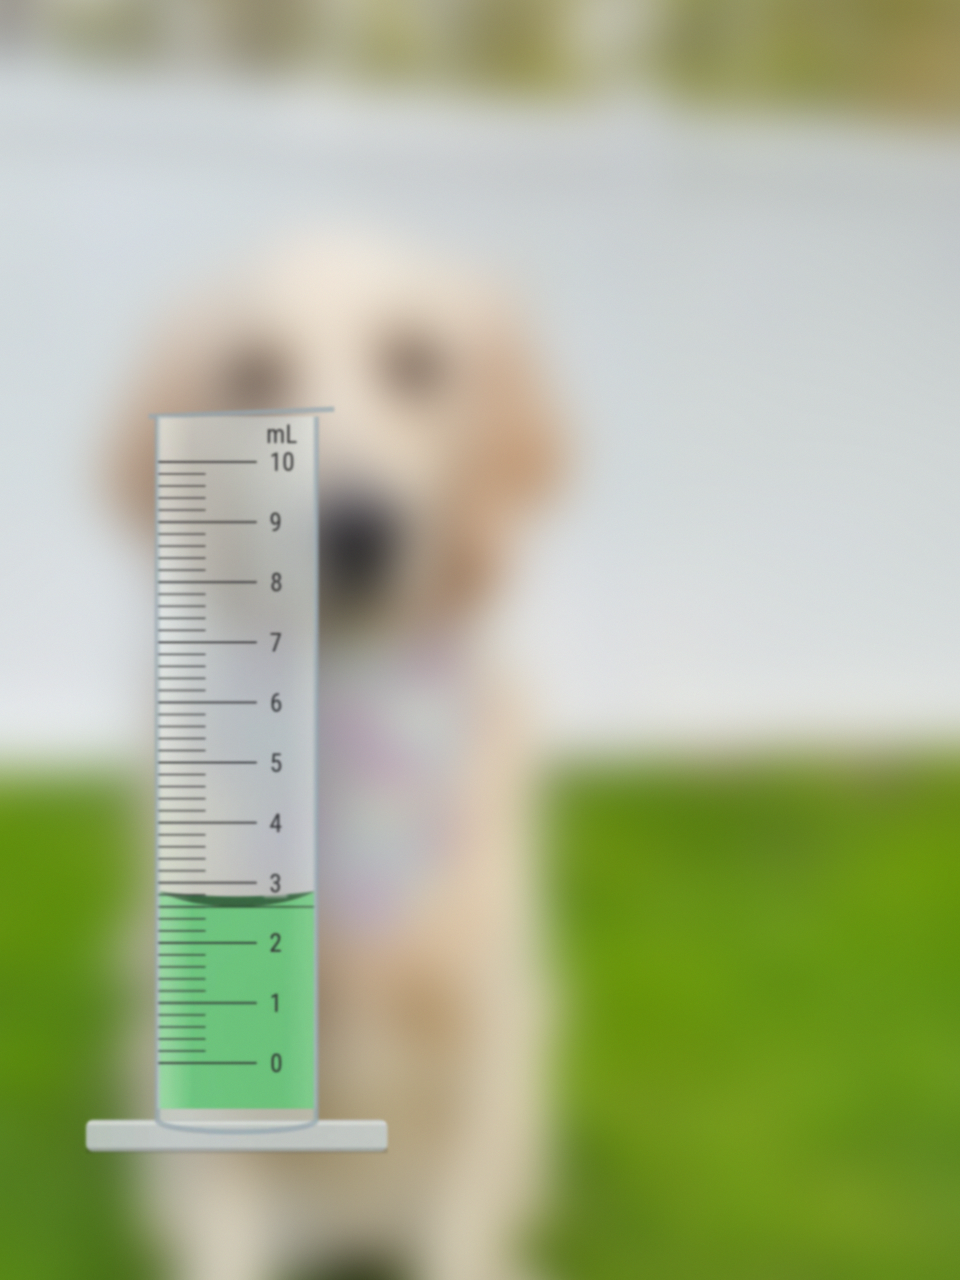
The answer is 2.6 mL
